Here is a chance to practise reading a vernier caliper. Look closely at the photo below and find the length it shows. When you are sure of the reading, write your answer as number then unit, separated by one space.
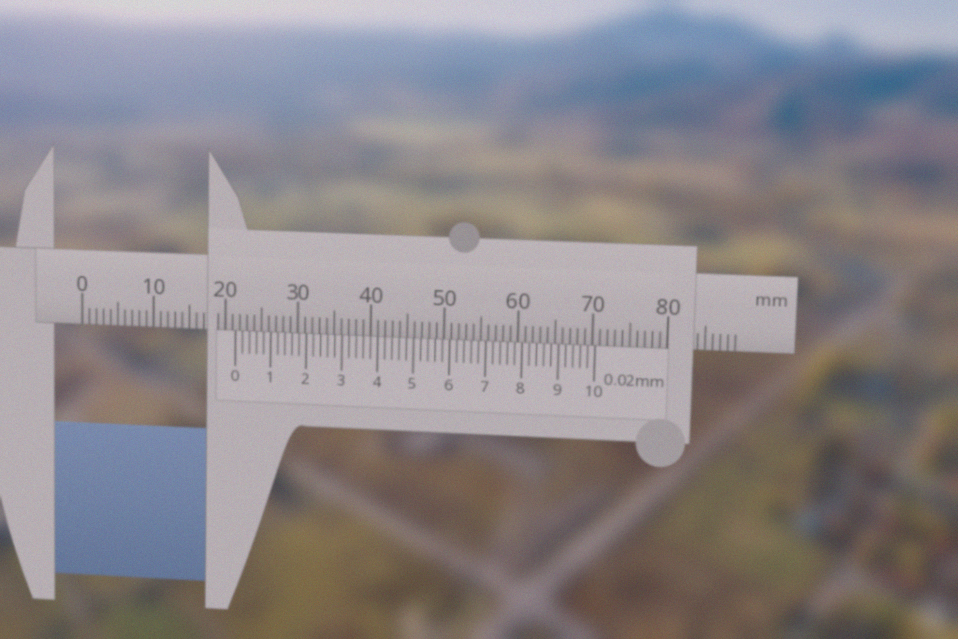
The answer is 21.4 mm
